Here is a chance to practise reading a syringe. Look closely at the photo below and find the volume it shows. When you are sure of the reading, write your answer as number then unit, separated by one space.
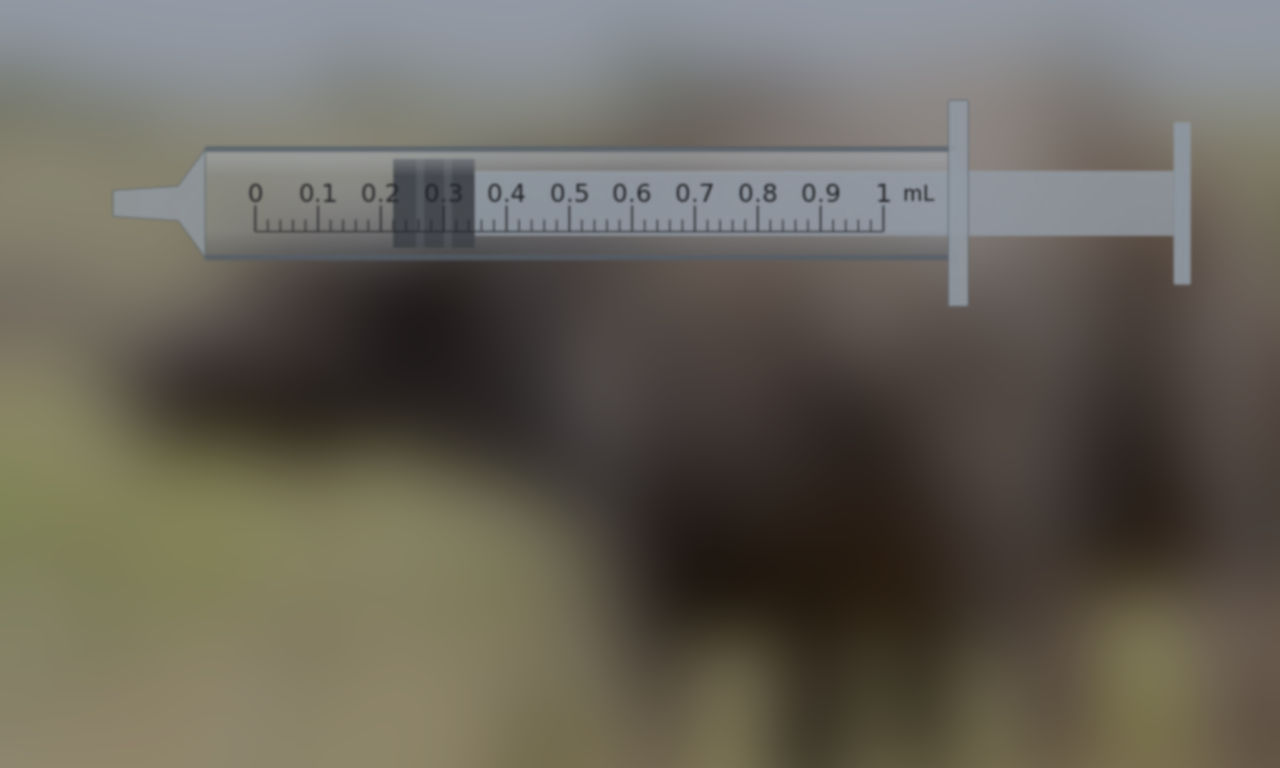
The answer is 0.22 mL
